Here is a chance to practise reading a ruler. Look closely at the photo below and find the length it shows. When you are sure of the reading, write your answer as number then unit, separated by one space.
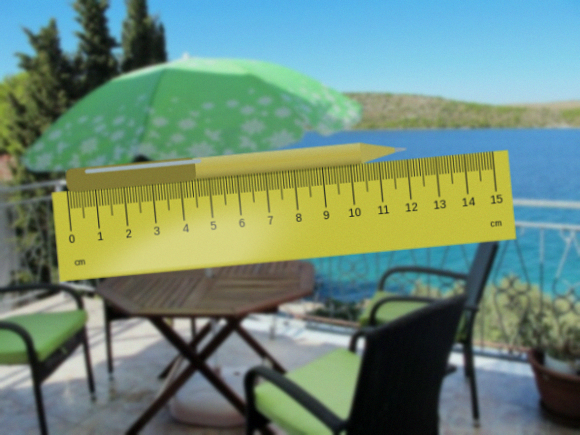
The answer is 12 cm
